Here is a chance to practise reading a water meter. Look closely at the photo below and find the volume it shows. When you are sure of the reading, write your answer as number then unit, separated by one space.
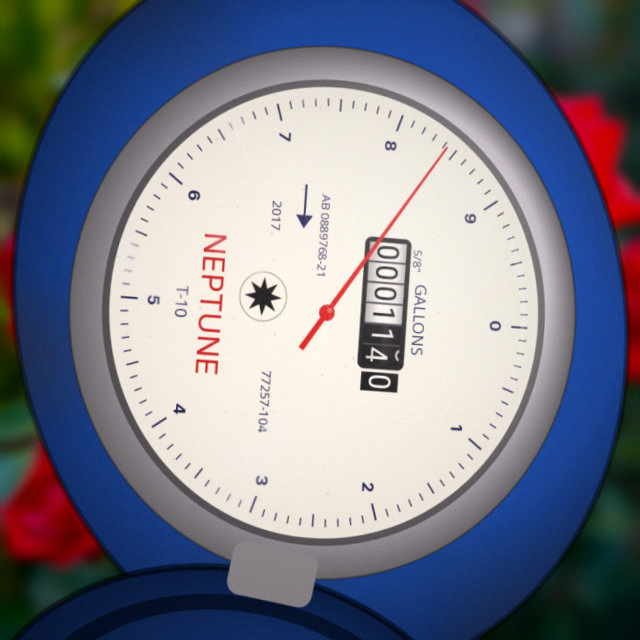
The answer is 1138.4 gal
